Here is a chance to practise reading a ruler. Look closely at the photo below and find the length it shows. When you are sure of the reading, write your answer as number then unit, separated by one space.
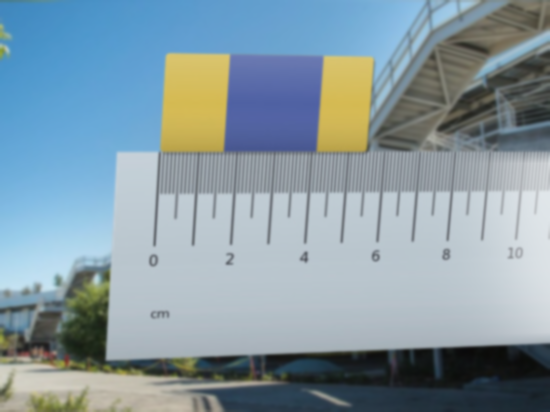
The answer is 5.5 cm
